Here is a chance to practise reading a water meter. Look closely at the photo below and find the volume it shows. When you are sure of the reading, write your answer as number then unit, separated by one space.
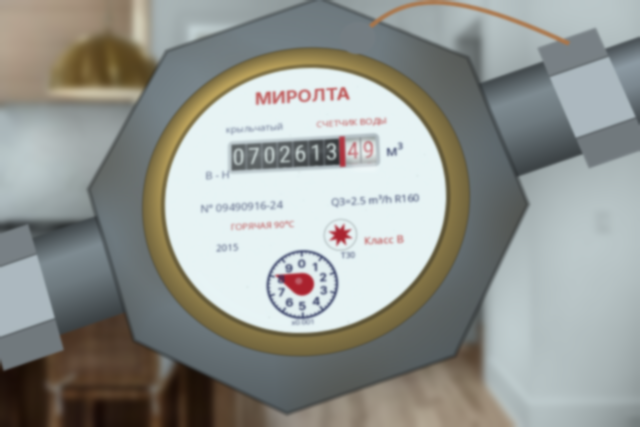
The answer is 702613.498 m³
